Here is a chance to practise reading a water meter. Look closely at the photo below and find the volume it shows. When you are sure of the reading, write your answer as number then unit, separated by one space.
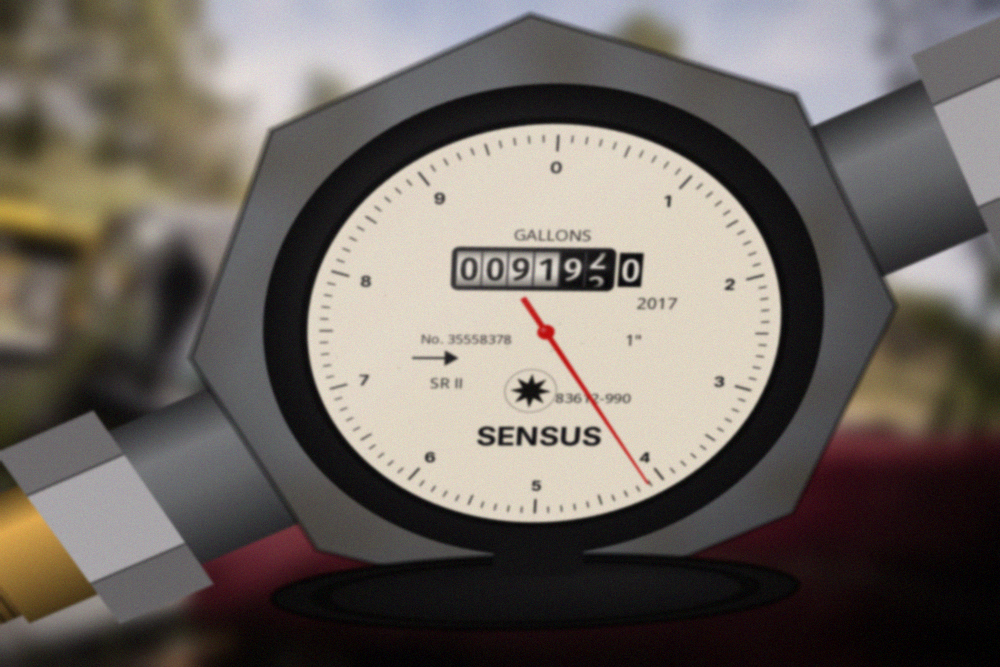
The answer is 91924.1 gal
